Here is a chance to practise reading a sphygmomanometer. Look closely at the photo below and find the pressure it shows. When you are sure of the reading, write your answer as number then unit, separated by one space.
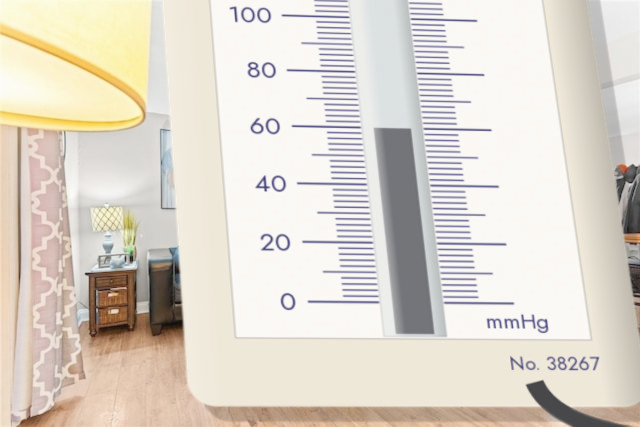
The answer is 60 mmHg
